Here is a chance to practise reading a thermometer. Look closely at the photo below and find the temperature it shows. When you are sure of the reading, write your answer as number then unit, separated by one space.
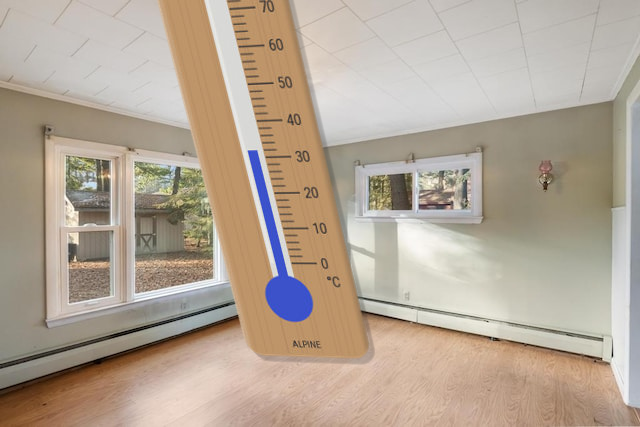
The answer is 32 °C
